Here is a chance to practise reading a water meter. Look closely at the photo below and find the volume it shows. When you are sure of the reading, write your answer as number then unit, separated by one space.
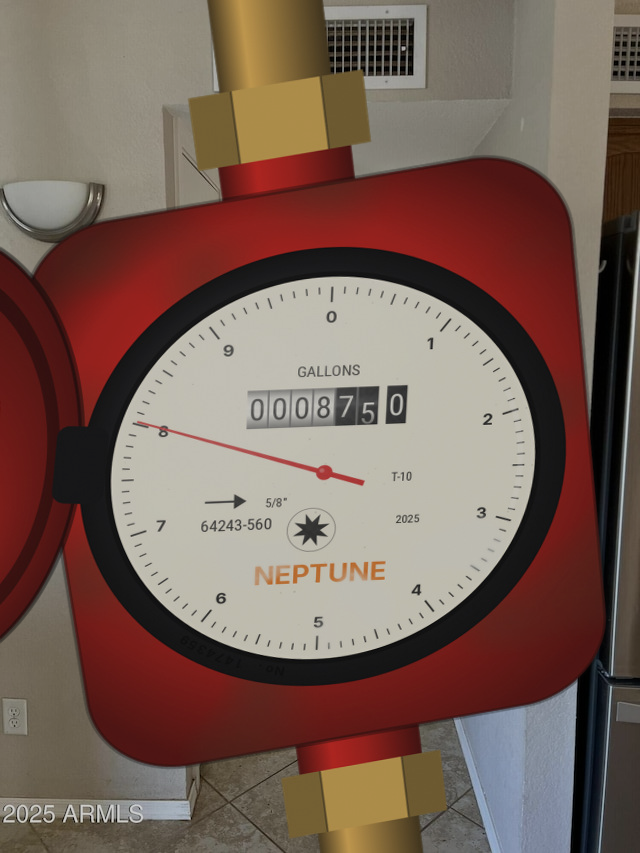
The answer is 8748.0 gal
